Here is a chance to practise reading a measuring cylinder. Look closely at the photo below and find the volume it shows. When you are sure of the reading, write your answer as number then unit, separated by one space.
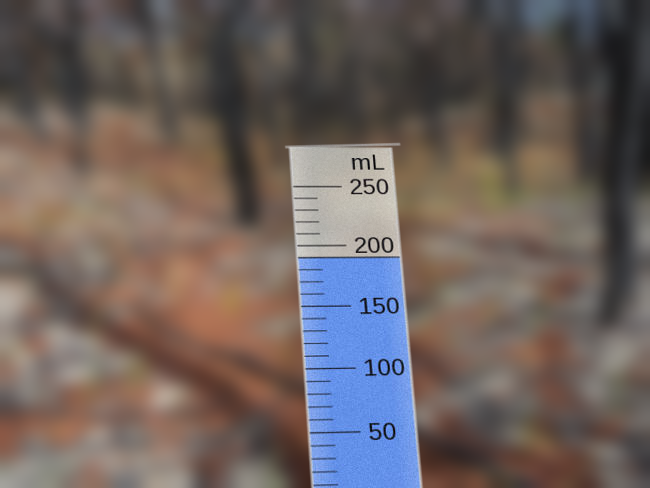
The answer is 190 mL
